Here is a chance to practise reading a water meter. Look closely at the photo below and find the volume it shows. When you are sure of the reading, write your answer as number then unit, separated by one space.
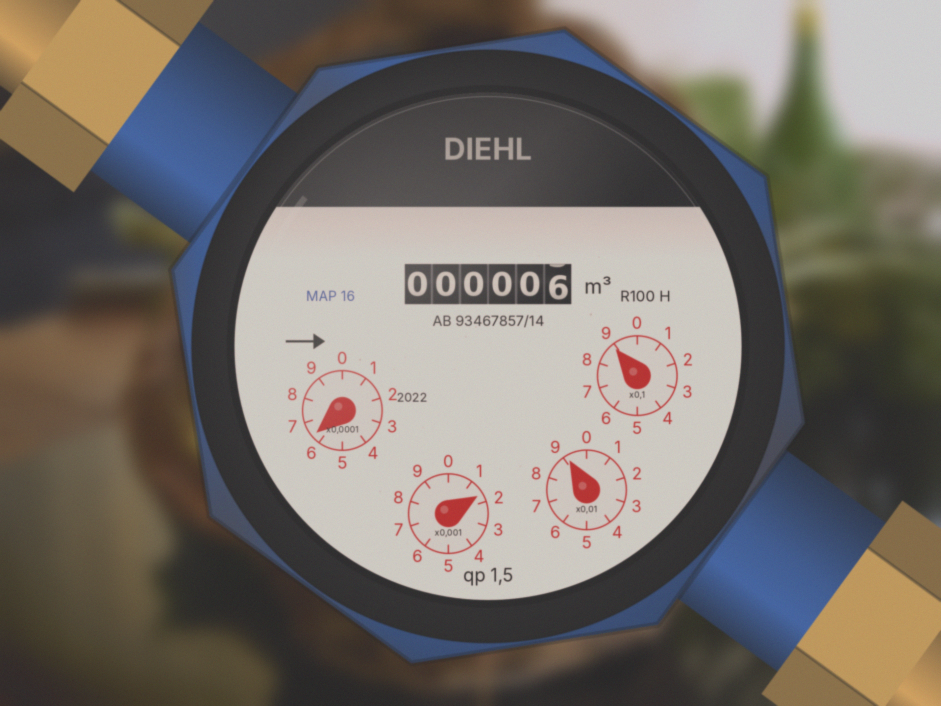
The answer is 5.8916 m³
